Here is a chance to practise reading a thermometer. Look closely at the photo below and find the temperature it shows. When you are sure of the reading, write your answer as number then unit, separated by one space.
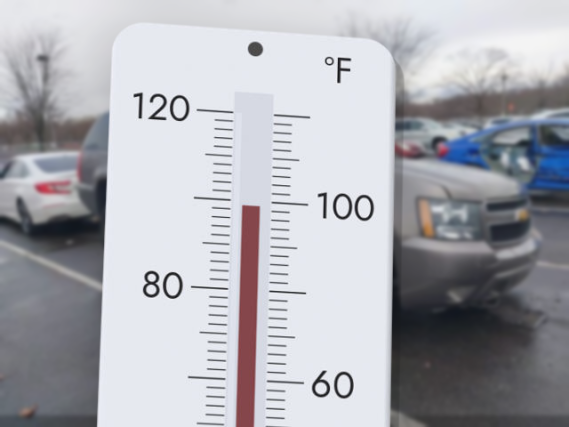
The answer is 99 °F
